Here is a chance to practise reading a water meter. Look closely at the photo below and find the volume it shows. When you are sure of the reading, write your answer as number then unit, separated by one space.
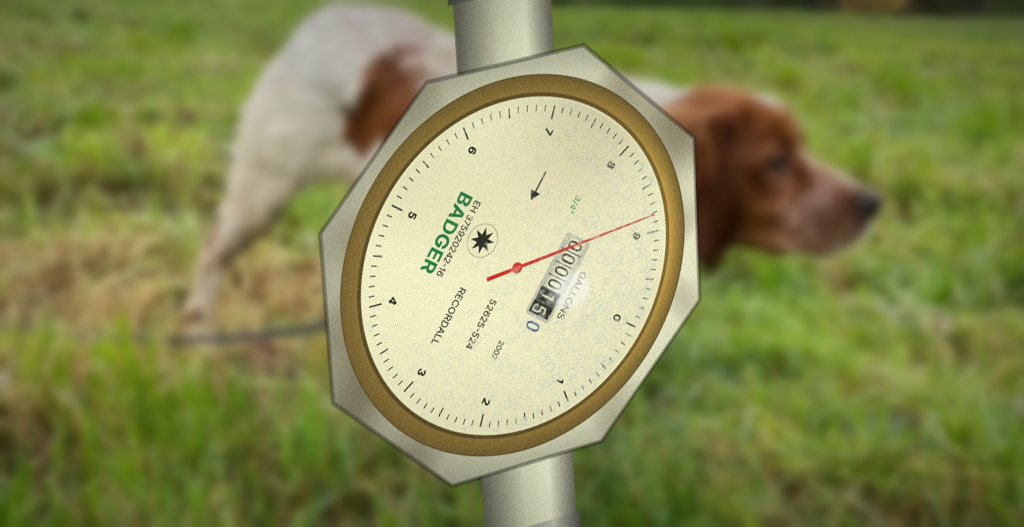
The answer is 148.8 gal
